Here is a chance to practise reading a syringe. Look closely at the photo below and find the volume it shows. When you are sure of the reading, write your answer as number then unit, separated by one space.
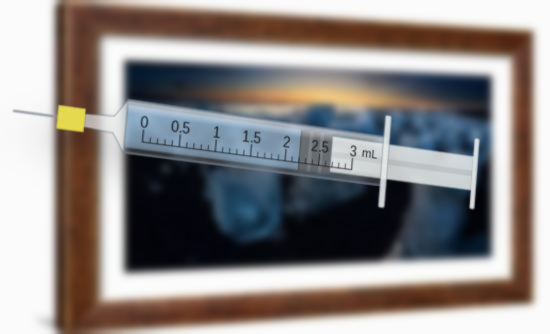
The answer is 2.2 mL
